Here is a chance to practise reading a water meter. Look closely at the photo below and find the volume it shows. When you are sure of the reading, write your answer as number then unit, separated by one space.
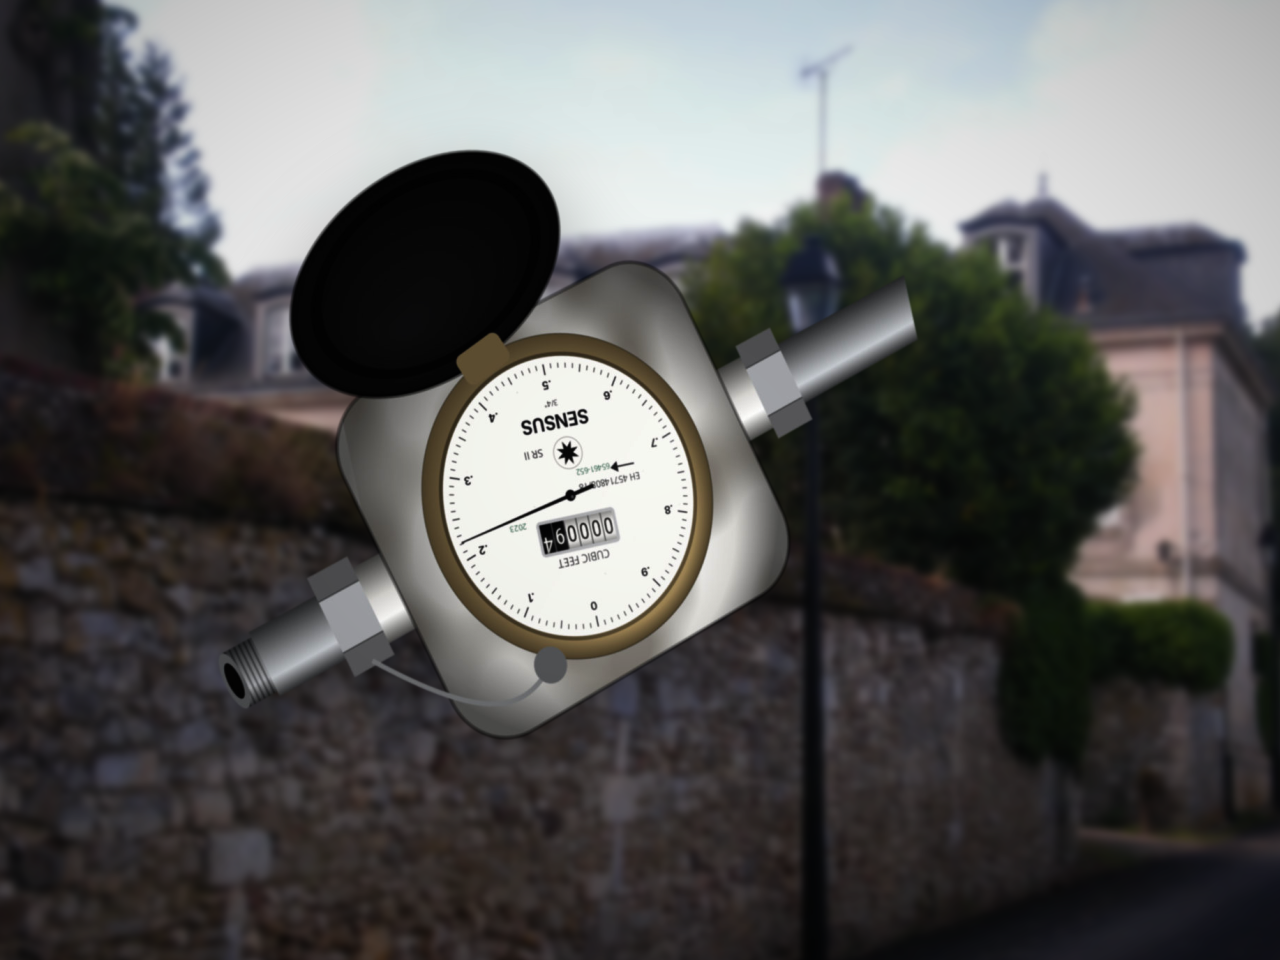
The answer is 94.22 ft³
